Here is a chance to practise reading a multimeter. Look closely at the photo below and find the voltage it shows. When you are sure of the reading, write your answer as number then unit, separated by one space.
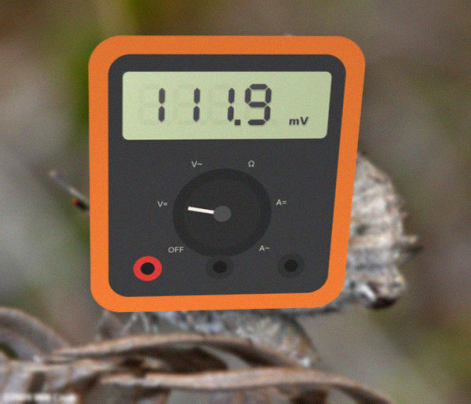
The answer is 111.9 mV
